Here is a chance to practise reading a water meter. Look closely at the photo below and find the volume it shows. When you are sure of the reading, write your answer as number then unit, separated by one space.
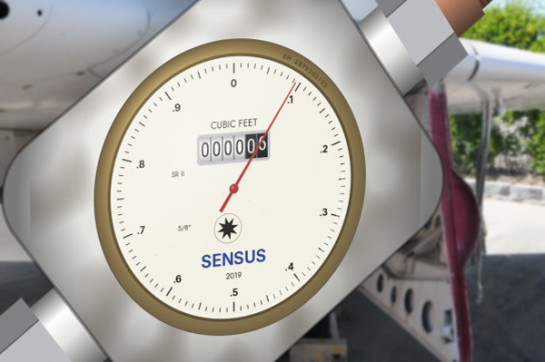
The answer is 6.09 ft³
